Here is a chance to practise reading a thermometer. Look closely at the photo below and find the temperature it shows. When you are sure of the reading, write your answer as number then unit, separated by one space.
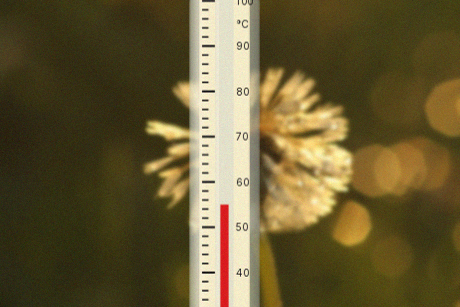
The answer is 55 °C
